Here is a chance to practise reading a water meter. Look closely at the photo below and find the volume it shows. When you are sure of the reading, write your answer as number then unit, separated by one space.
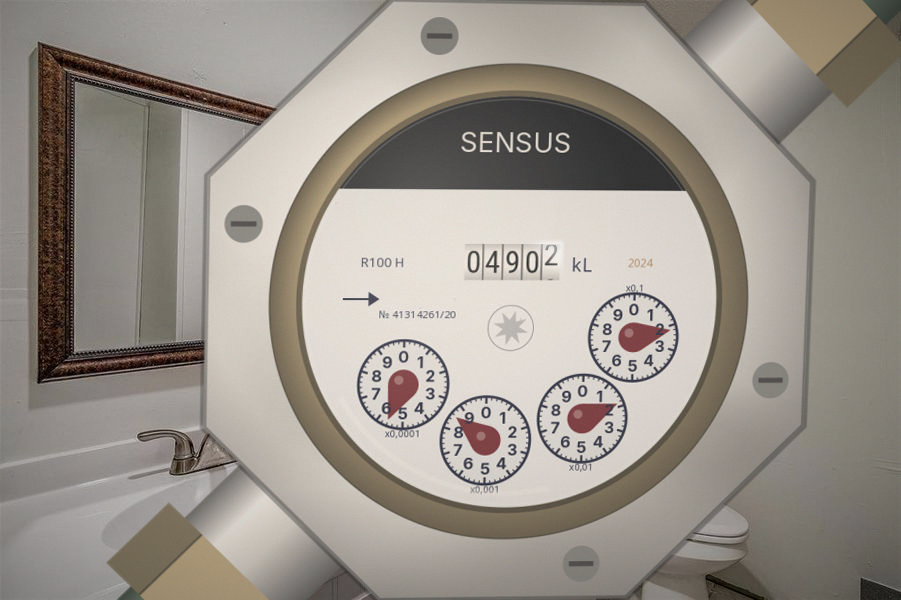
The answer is 4902.2185 kL
